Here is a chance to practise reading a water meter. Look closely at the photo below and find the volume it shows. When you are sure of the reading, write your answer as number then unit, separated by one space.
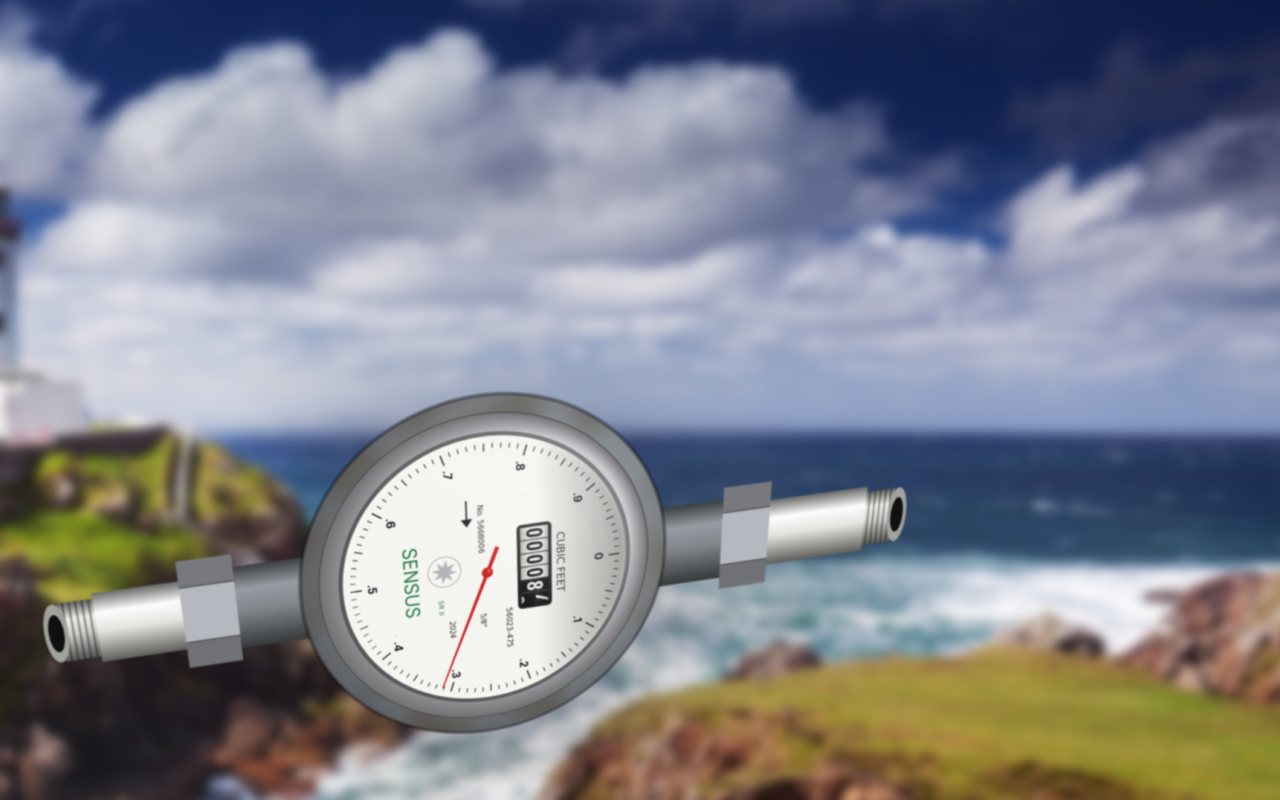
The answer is 87.31 ft³
